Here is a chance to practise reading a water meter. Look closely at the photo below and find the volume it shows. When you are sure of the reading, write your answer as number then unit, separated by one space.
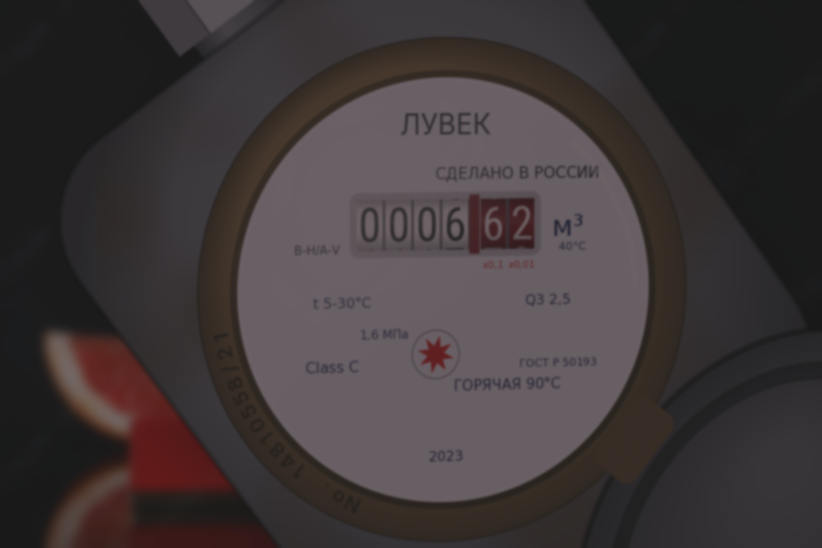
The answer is 6.62 m³
